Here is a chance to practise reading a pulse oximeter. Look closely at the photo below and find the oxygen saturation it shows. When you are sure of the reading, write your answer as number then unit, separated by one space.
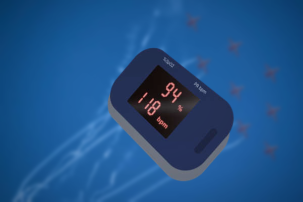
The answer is 94 %
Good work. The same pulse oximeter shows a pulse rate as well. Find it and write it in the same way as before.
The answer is 118 bpm
